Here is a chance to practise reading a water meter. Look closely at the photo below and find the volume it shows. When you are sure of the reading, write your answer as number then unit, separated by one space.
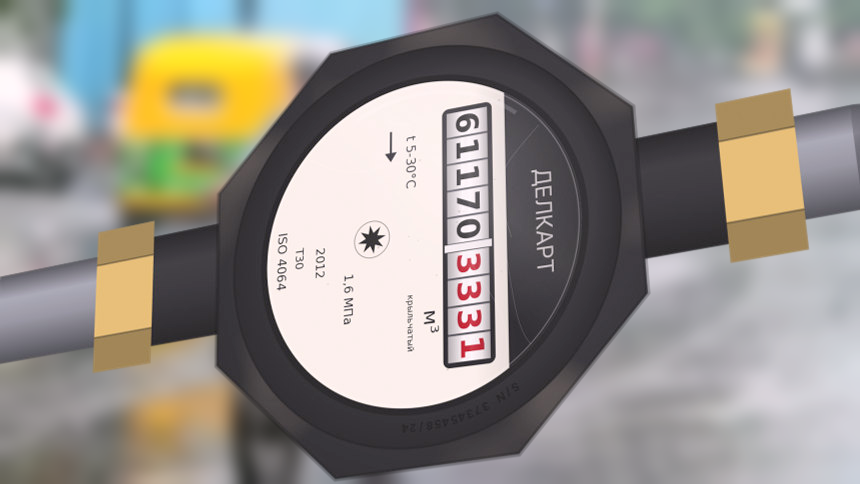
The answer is 61170.3331 m³
